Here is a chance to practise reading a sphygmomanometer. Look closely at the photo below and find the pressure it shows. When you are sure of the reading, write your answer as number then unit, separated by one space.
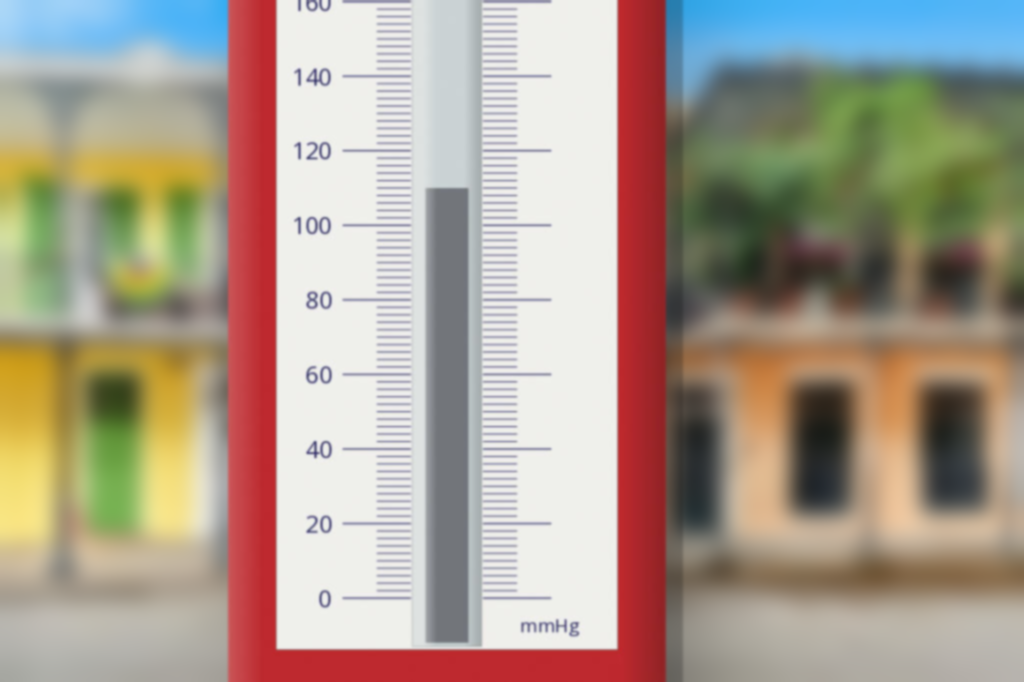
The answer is 110 mmHg
